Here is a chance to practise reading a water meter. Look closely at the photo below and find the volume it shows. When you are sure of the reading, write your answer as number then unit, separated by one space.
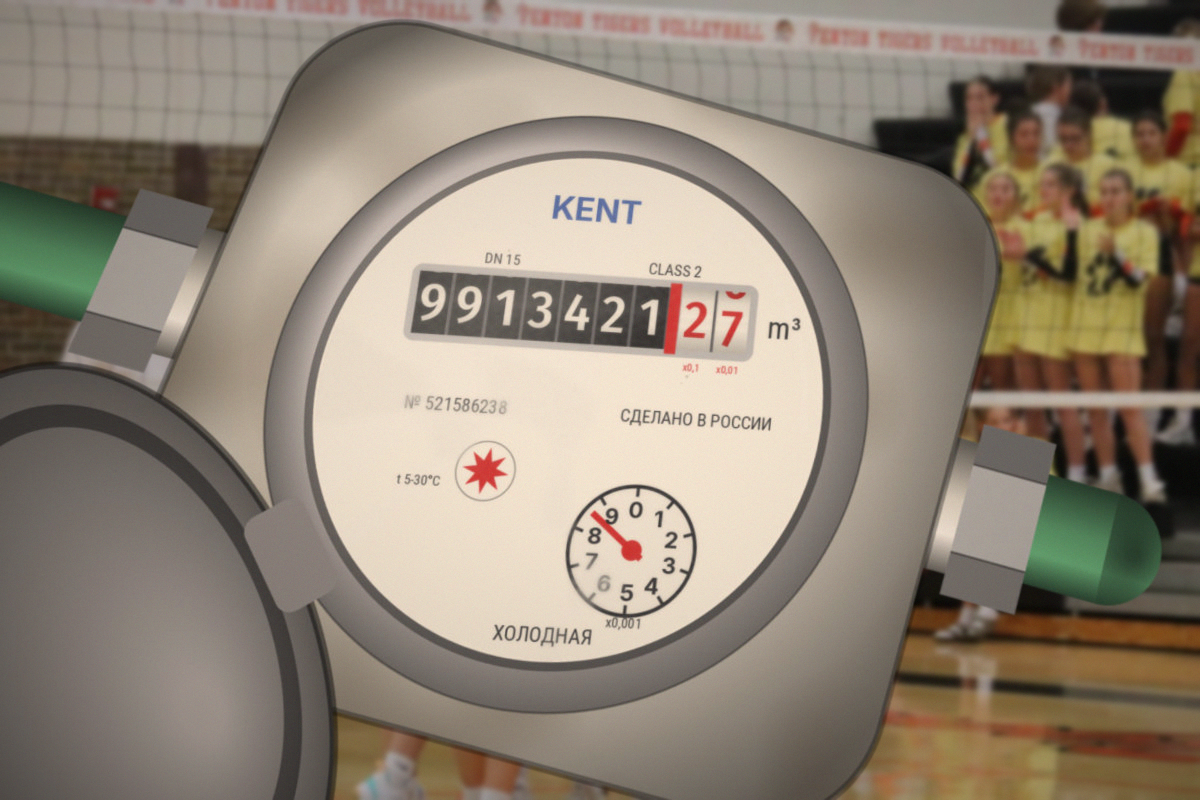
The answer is 9913421.268 m³
